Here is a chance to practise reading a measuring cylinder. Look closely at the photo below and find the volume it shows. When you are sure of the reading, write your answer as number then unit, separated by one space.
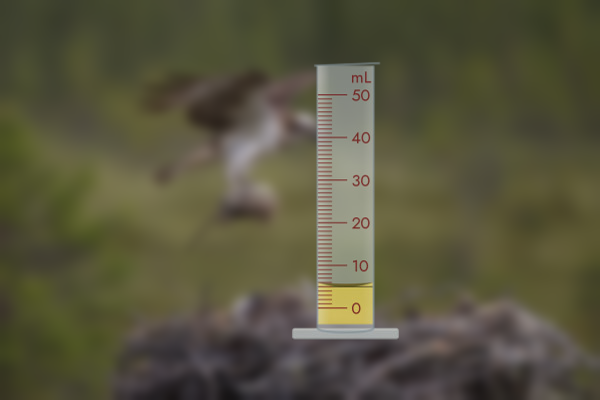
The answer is 5 mL
